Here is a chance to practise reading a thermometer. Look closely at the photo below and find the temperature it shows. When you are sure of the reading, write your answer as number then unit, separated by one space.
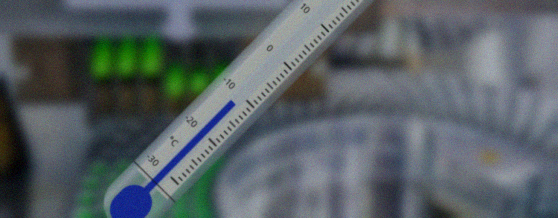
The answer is -12 °C
